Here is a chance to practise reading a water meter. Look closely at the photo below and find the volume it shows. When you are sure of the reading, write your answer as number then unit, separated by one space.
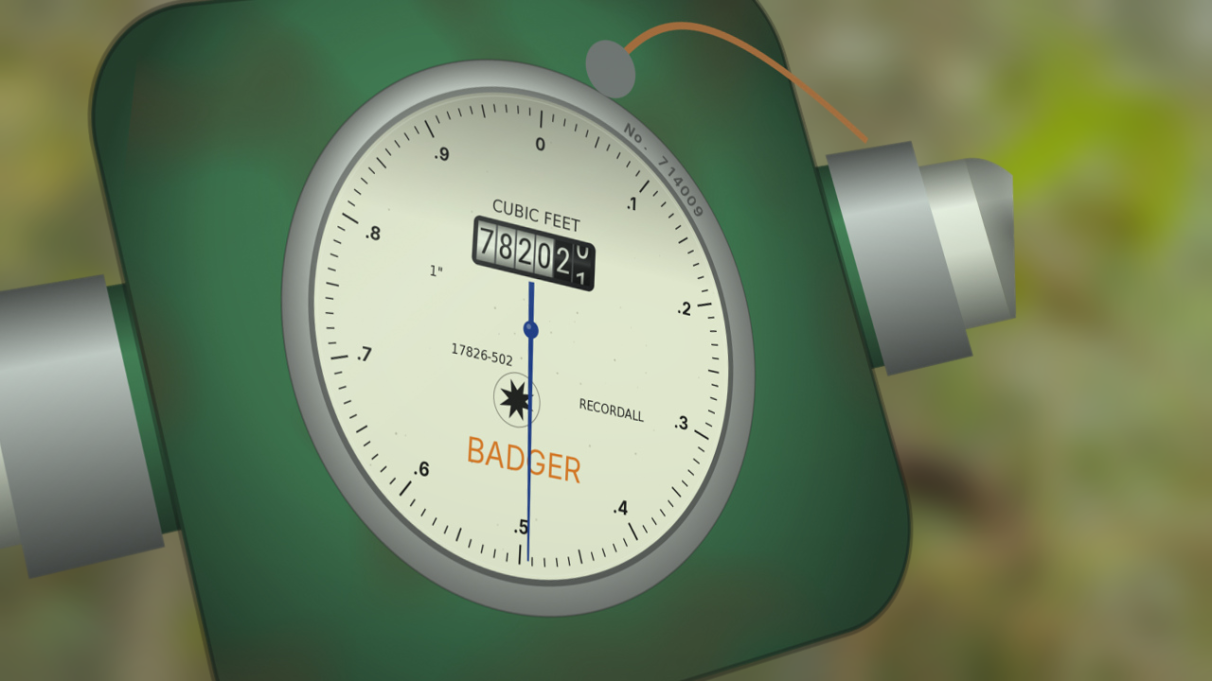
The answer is 782020.49 ft³
